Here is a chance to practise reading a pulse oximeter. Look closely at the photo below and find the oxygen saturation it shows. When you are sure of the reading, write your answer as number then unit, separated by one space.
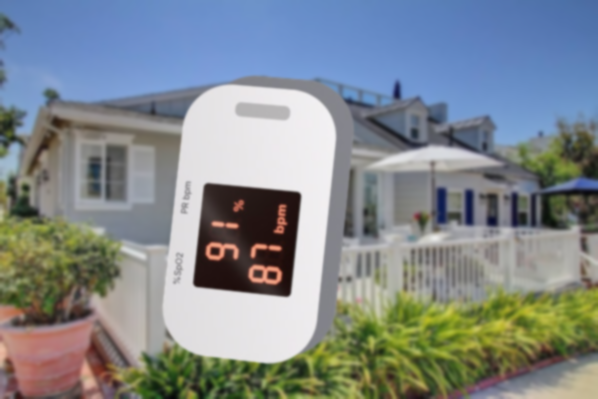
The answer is 91 %
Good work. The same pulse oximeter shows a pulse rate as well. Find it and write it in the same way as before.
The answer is 87 bpm
